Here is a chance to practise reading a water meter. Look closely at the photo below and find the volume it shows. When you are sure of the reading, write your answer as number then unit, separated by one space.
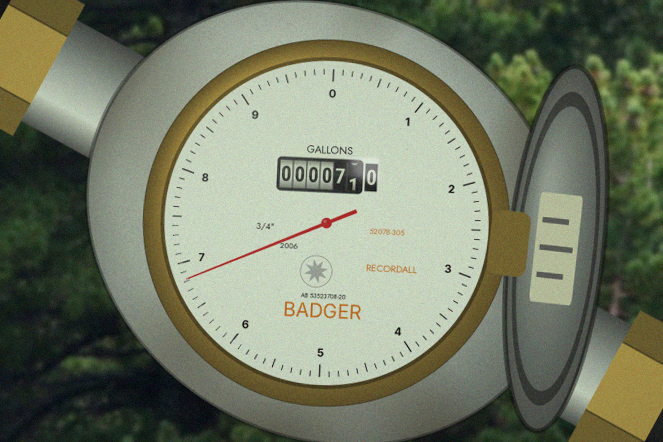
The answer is 706.8 gal
